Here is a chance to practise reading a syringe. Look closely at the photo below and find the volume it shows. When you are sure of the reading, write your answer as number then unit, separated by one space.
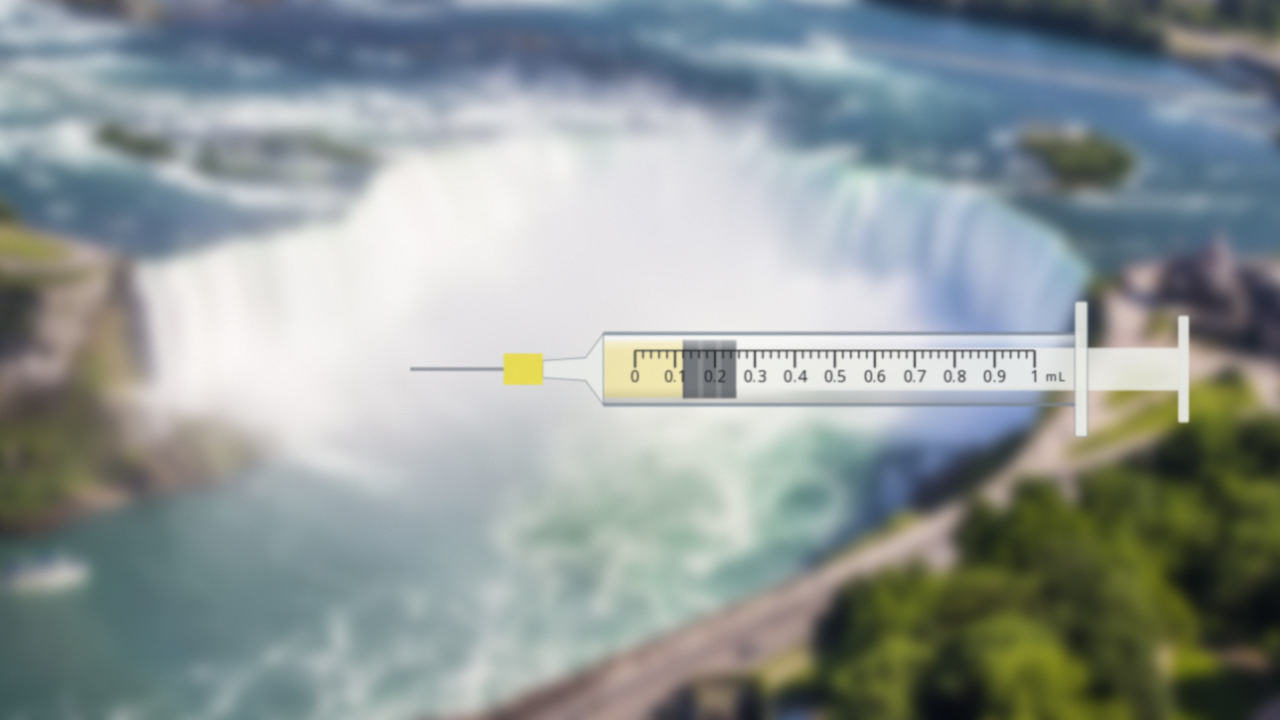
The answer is 0.12 mL
